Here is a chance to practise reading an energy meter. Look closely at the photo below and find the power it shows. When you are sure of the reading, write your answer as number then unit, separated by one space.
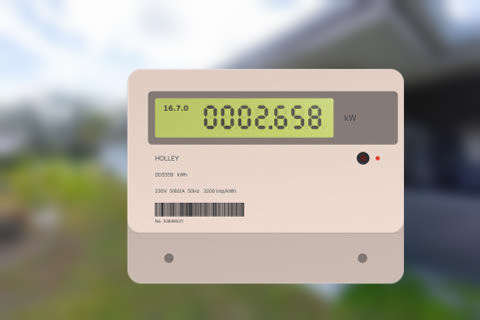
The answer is 2.658 kW
